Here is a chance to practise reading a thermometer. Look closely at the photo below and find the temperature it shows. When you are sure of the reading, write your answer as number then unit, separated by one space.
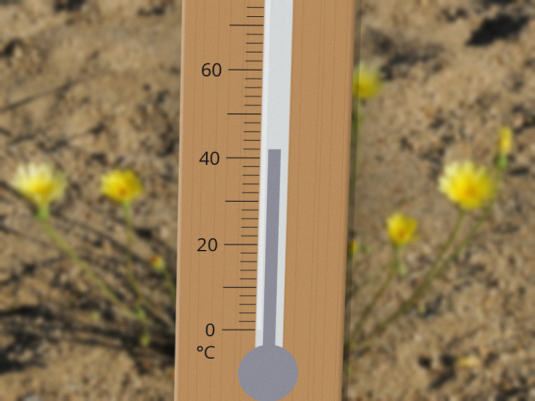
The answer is 42 °C
